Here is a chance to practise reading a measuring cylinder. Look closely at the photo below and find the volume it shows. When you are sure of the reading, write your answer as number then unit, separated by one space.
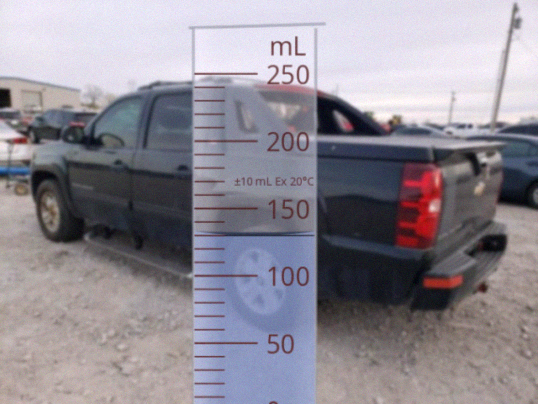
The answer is 130 mL
